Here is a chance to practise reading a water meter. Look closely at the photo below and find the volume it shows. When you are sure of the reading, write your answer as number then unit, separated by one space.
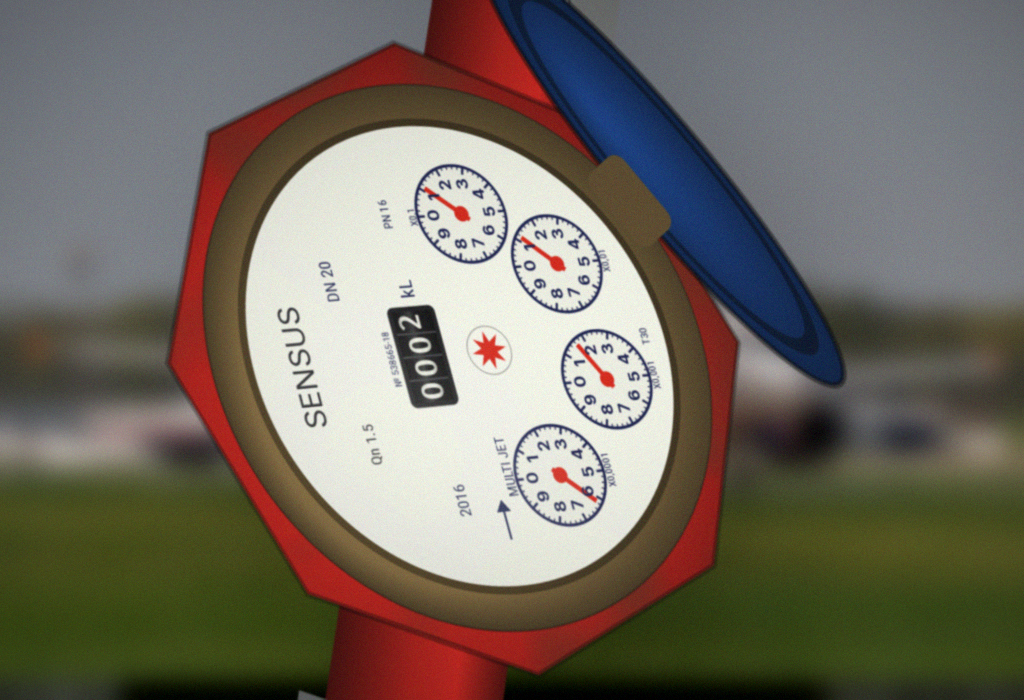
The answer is 2.1116 kL
